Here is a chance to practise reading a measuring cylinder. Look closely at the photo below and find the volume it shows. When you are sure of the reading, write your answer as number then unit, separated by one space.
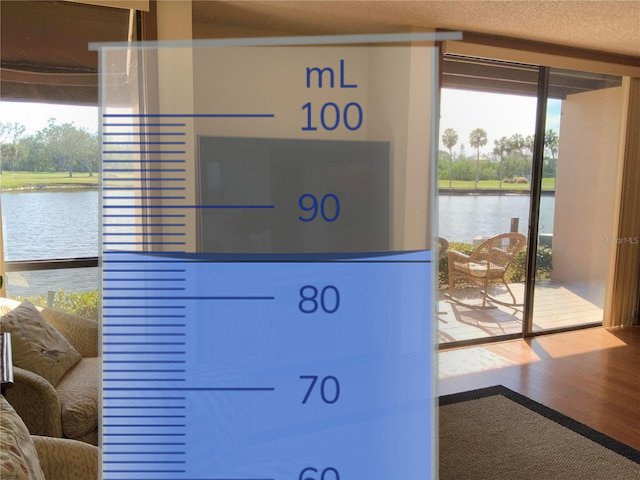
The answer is 84 mL
